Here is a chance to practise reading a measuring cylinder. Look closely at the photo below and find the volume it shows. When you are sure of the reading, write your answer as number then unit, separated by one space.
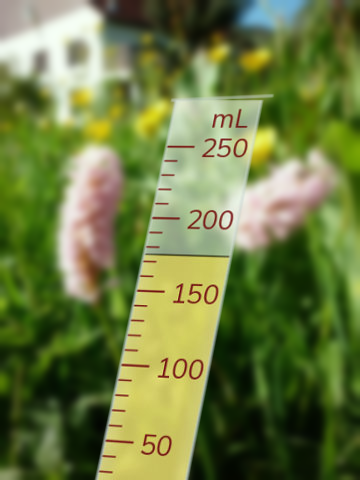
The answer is 175 mL
